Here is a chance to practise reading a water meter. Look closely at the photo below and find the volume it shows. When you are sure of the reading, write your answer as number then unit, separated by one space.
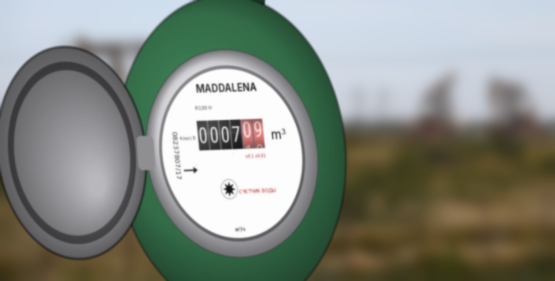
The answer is 7.09 m³
